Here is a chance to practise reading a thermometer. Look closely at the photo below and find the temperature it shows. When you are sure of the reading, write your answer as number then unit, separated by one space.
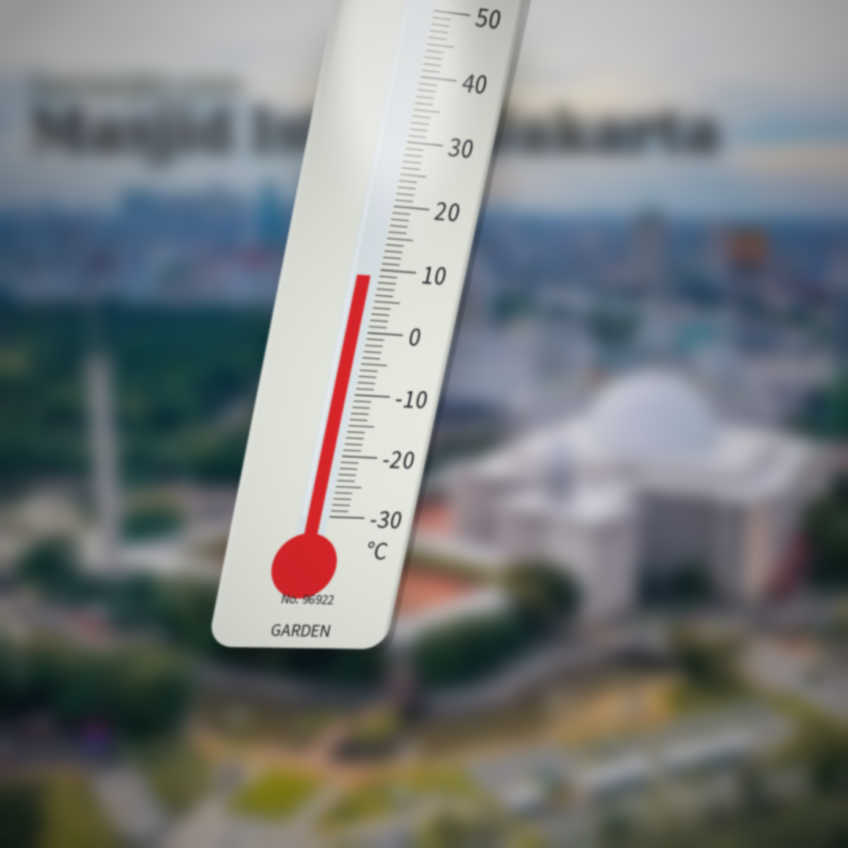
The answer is 9 °C
